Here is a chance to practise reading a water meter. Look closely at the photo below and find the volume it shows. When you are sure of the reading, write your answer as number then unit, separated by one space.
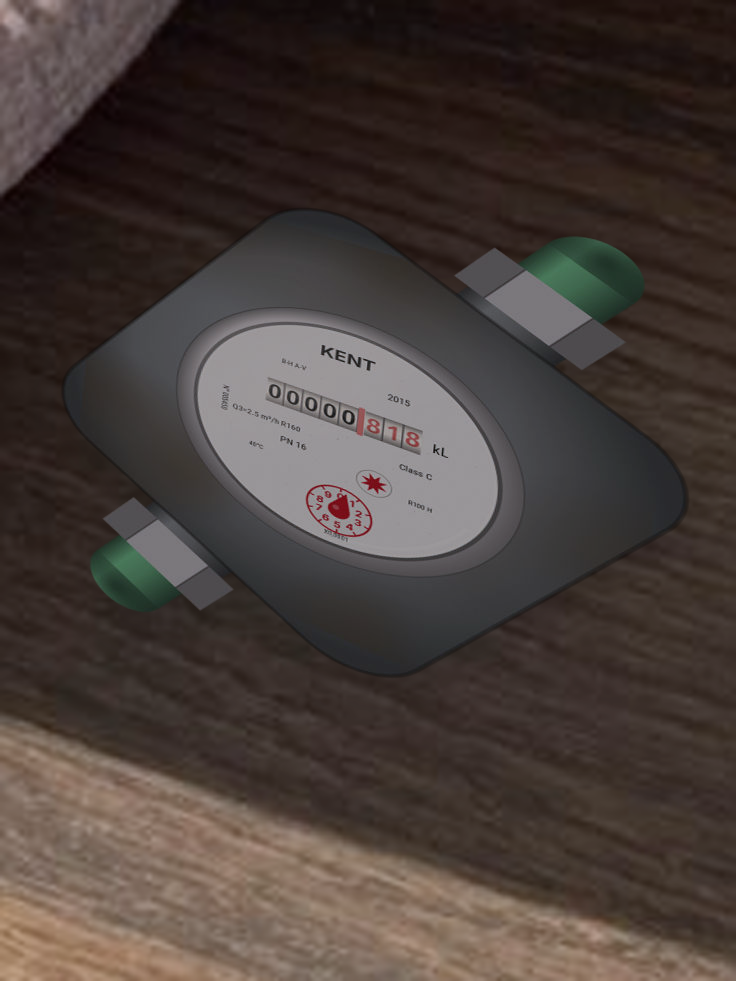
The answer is 0.8180 kL
